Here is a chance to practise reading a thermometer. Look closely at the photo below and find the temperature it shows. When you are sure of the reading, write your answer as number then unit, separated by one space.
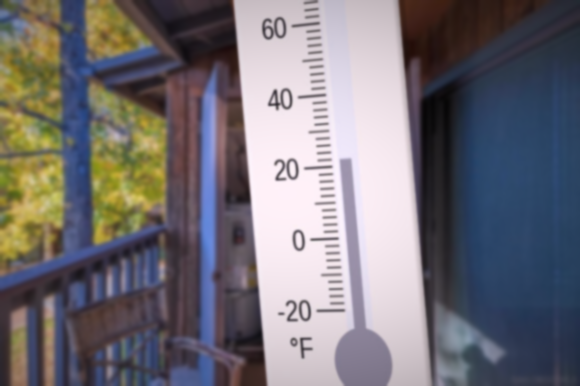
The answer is 22 °F
